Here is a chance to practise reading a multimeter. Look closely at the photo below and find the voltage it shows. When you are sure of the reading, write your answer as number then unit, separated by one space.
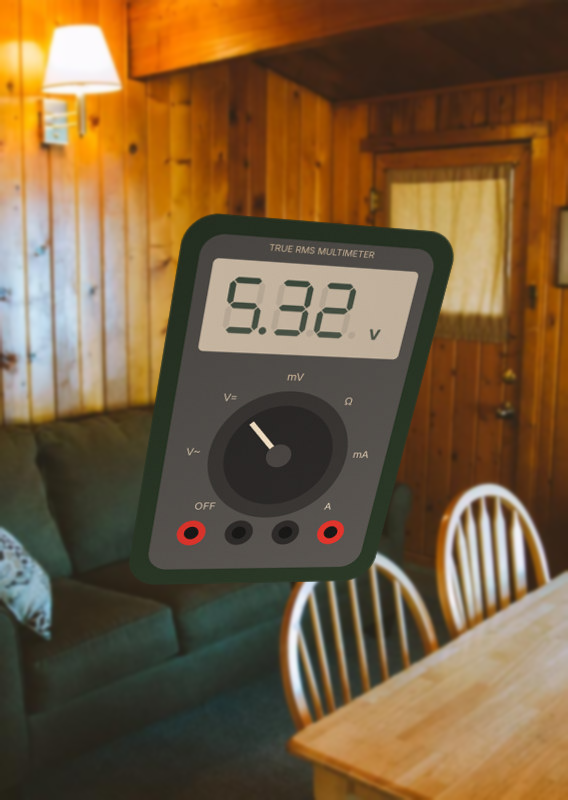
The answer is 5.32 V
